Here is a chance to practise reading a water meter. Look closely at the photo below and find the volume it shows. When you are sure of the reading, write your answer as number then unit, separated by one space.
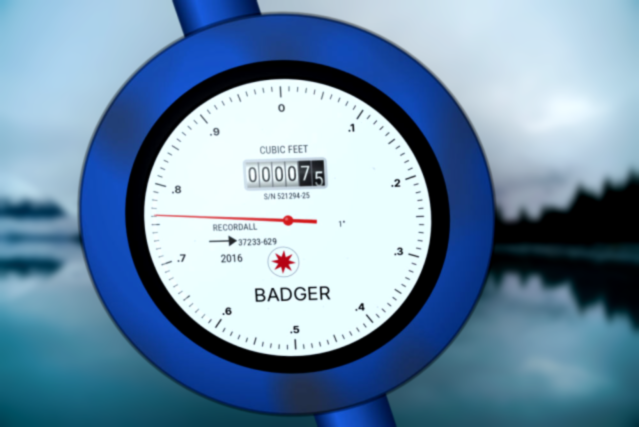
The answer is 74.76 ft³
